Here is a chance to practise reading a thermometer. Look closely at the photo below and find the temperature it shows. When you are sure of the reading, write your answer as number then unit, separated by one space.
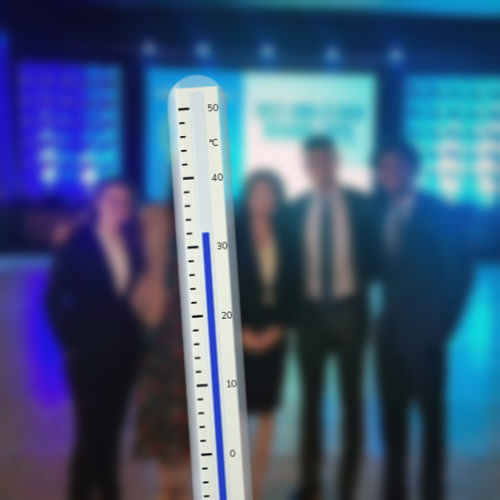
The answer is 32 °C
